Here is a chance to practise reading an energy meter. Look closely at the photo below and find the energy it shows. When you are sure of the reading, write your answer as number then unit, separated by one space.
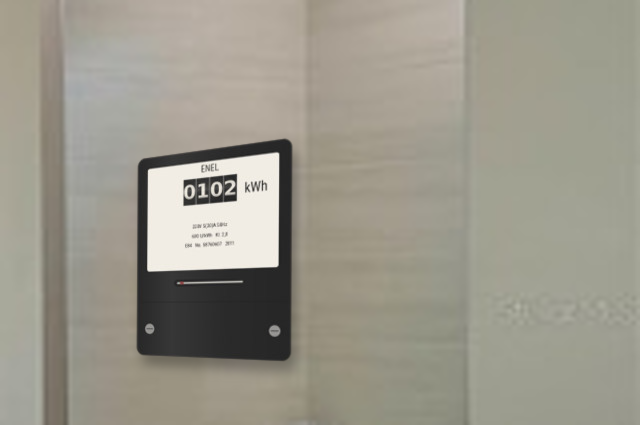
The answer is 102 kWh
